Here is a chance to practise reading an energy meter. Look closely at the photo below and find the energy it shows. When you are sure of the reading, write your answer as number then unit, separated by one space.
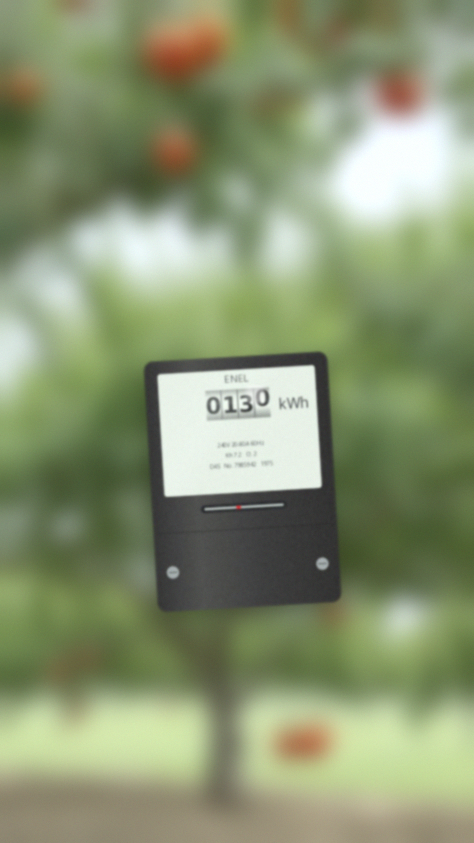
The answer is 130 kWh
